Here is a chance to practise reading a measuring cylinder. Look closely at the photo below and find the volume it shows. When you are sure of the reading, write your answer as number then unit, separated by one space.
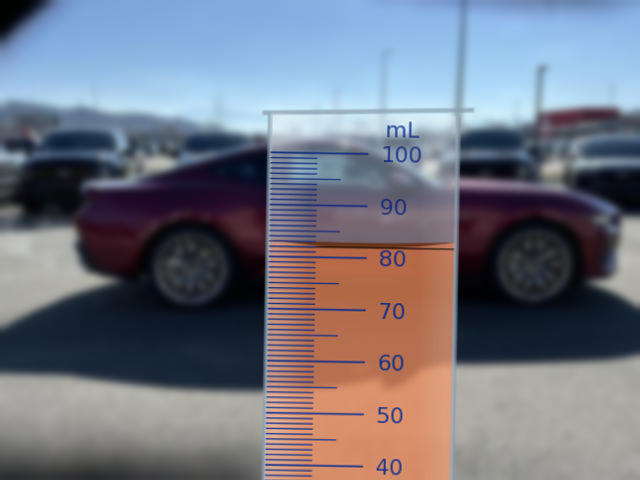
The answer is 82 mL
